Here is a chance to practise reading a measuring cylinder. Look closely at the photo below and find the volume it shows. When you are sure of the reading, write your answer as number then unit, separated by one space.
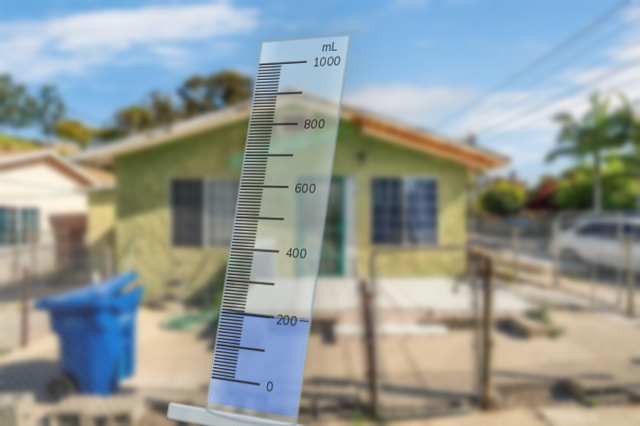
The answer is 200 mL
